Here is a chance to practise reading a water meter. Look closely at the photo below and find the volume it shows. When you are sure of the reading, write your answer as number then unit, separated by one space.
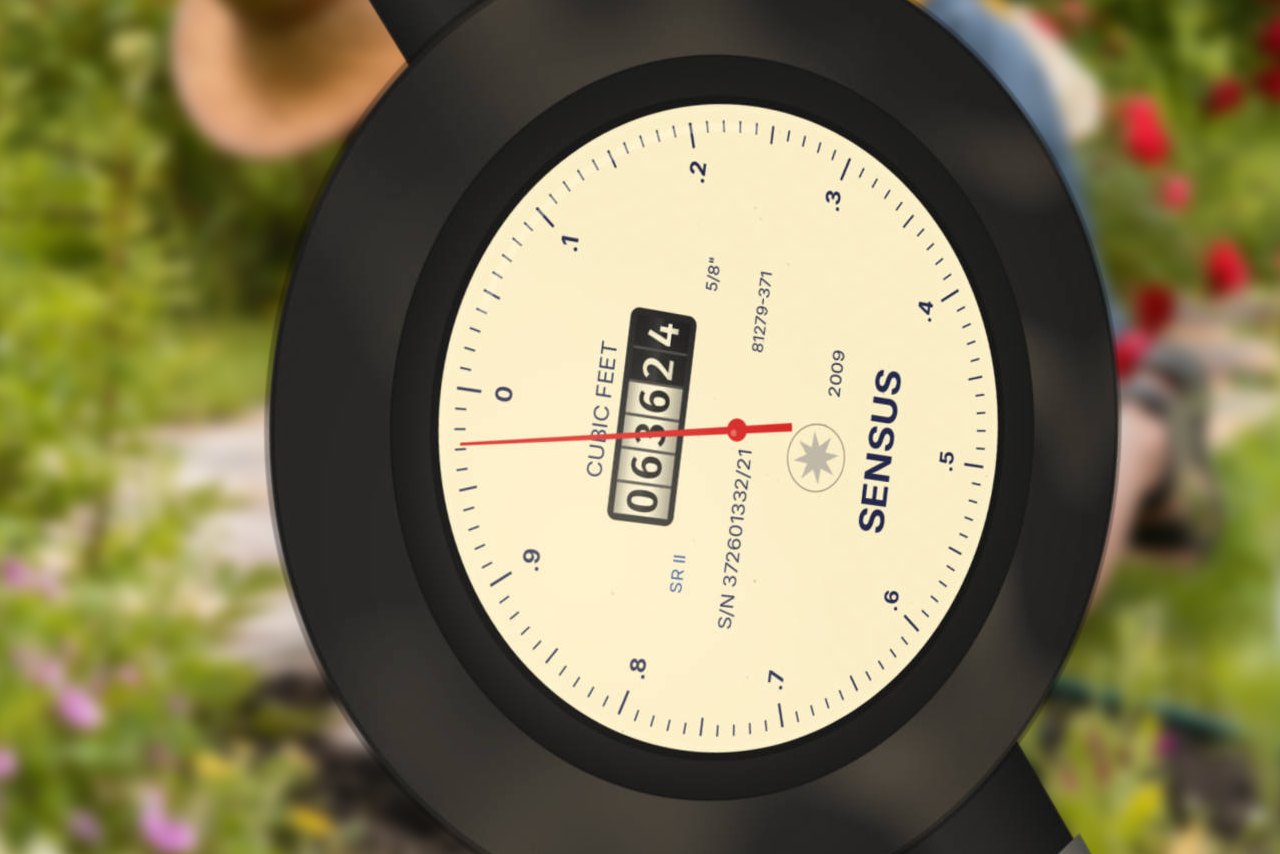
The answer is 63623.97 ft³
